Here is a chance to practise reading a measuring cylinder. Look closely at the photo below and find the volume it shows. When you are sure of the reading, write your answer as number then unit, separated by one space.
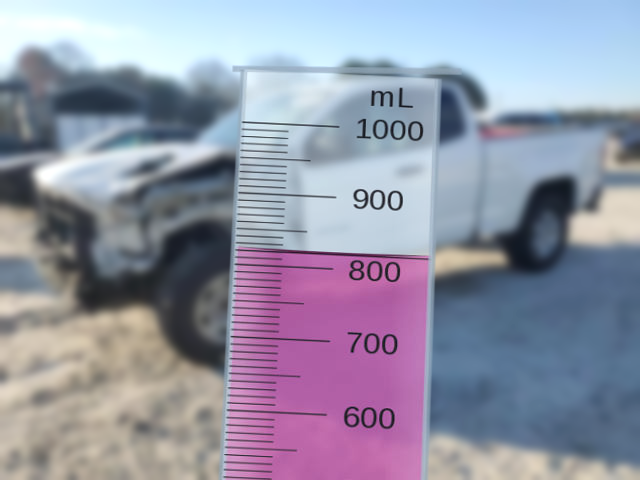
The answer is 820 mL
